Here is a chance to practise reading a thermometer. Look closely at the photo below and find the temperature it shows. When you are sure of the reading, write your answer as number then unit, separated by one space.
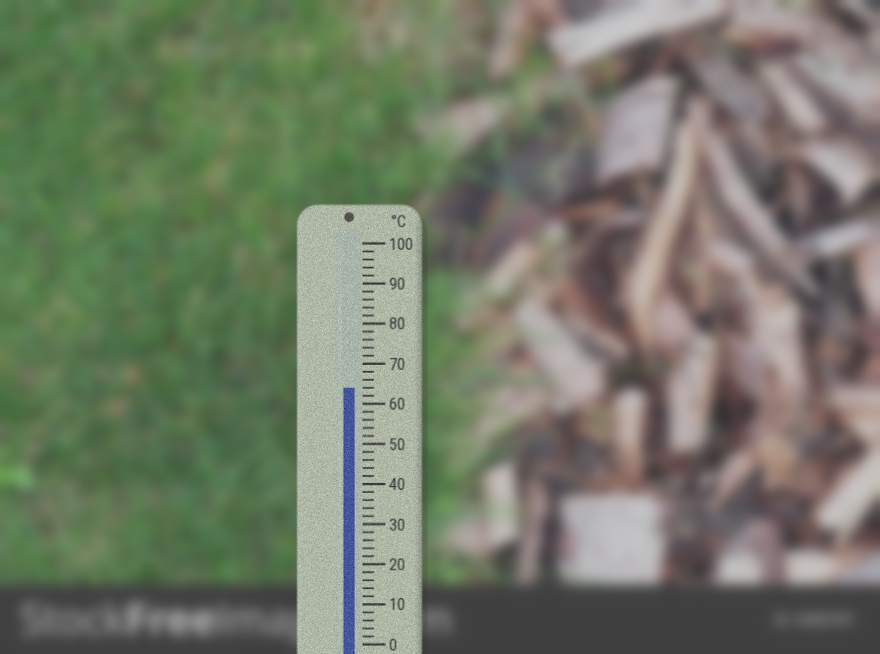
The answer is 64 °C
